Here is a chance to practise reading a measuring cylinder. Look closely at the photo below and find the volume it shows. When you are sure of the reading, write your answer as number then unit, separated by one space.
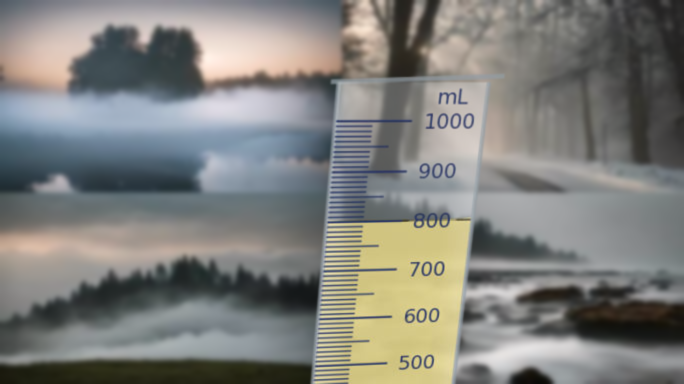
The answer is 800 mL
